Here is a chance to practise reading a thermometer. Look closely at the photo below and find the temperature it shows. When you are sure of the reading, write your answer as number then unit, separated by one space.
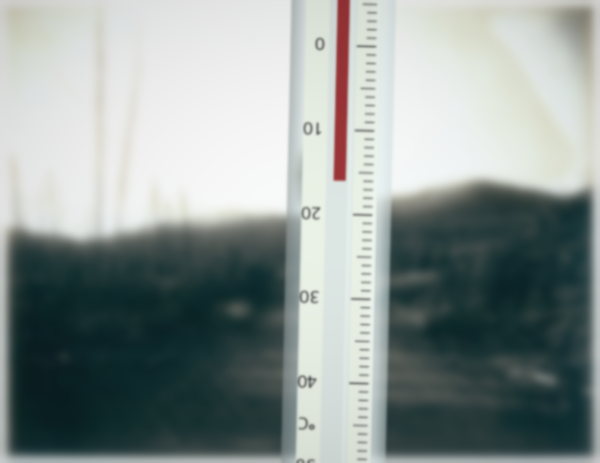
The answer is 16 °C
